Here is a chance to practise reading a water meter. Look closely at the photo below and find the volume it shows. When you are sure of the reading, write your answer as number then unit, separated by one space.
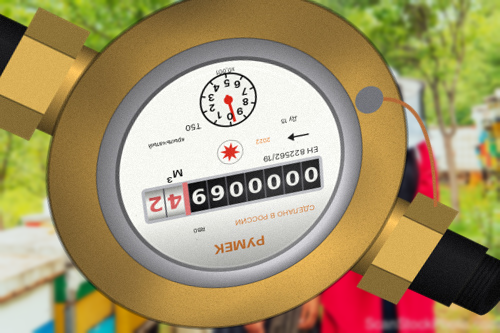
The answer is 69.419 m³
